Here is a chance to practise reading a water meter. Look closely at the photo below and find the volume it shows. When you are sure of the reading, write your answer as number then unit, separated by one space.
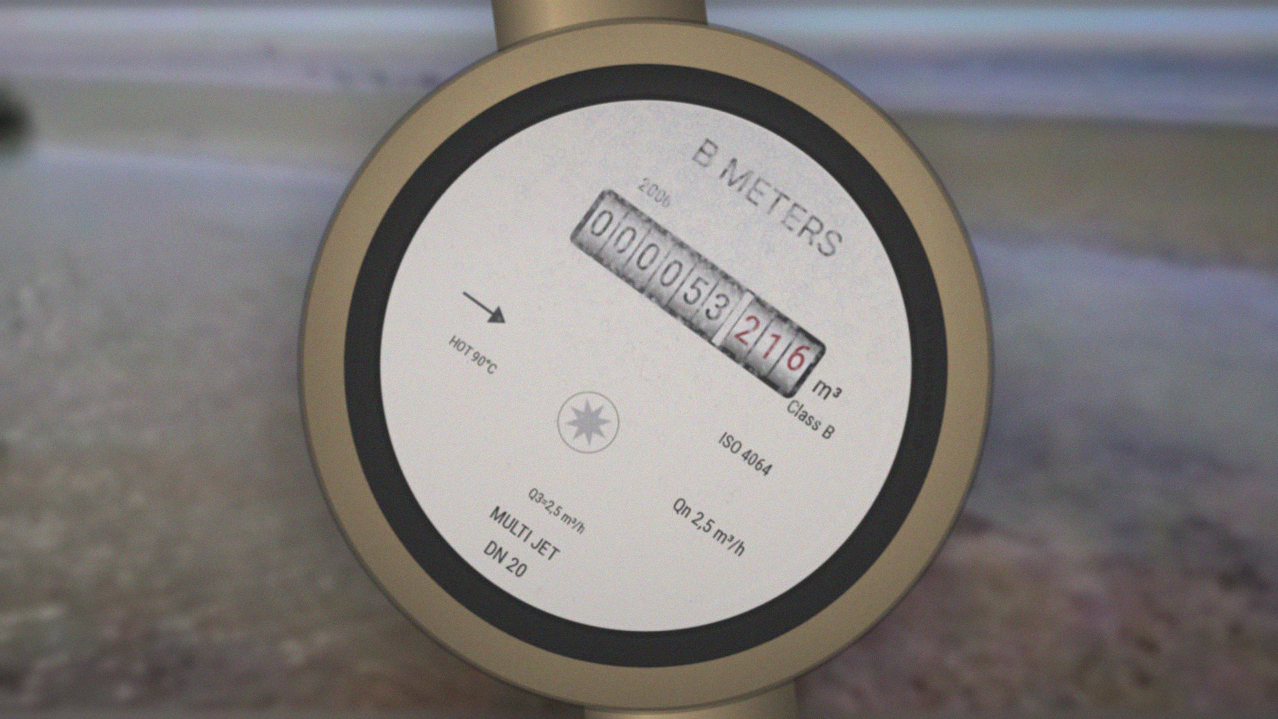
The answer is 53.216 m³
